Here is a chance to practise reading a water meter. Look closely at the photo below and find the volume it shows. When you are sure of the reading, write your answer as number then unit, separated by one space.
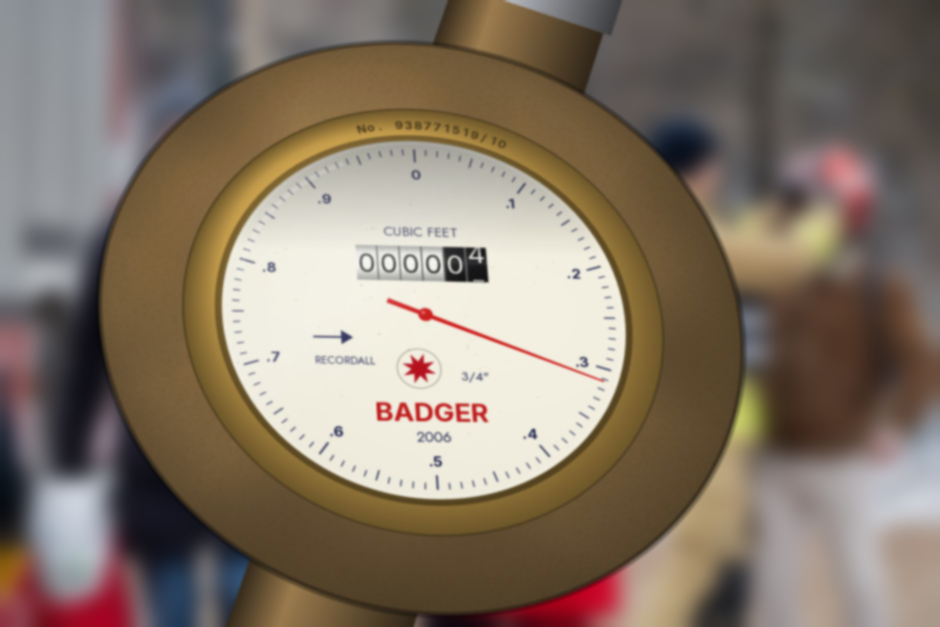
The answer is 4.31 ft³
